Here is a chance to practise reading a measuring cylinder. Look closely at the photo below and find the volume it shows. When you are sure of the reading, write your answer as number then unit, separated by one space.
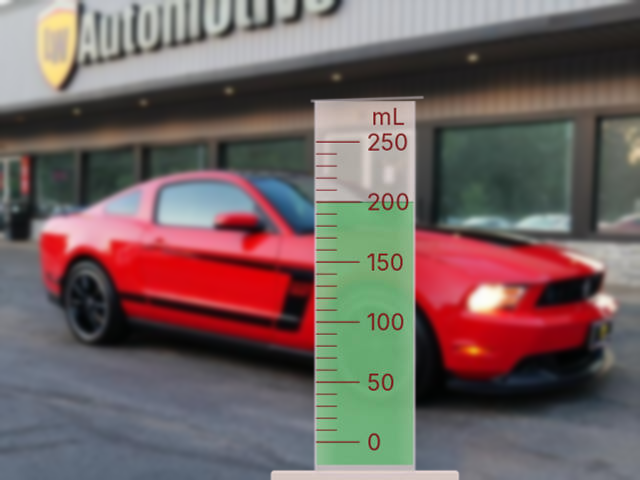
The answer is 200 mL
